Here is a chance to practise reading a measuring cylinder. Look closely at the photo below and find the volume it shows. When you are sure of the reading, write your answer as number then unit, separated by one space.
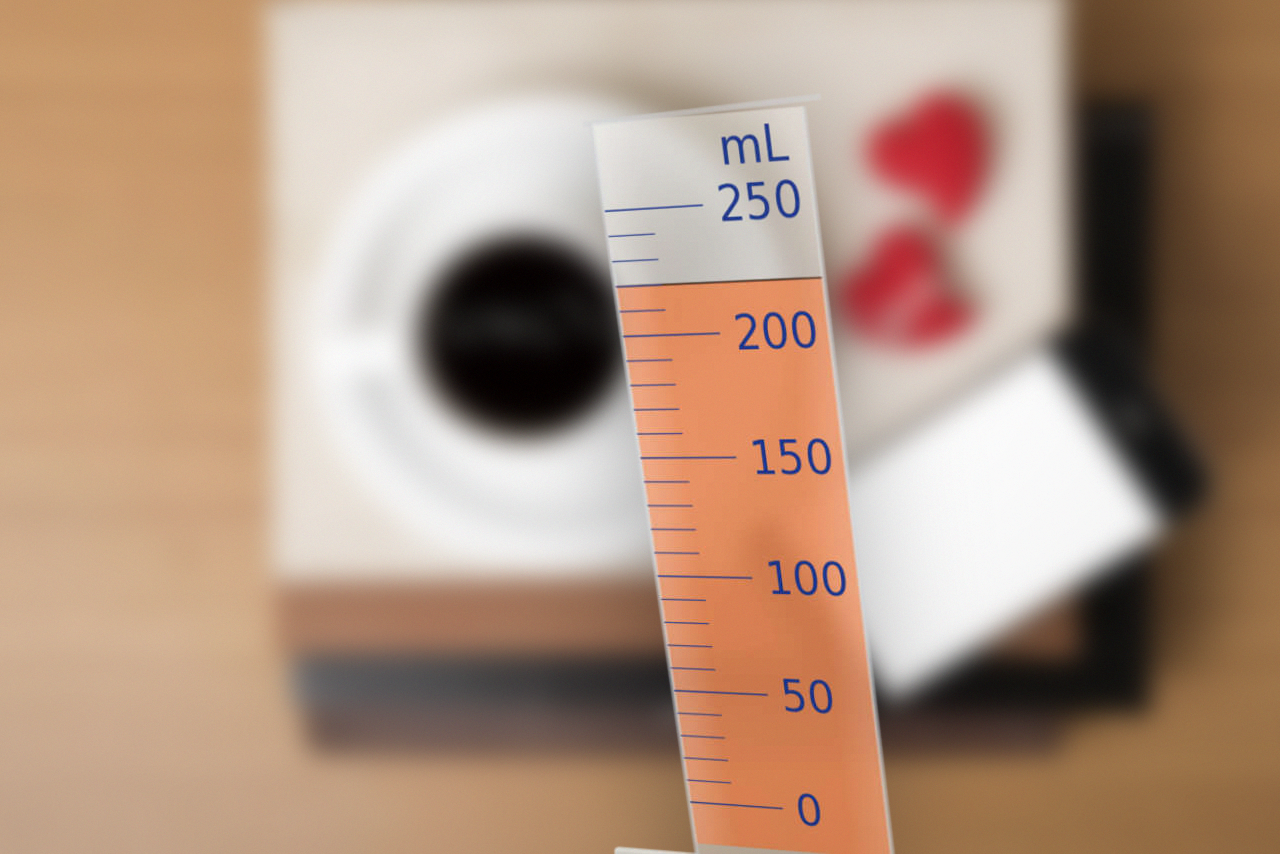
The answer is 220 mL
